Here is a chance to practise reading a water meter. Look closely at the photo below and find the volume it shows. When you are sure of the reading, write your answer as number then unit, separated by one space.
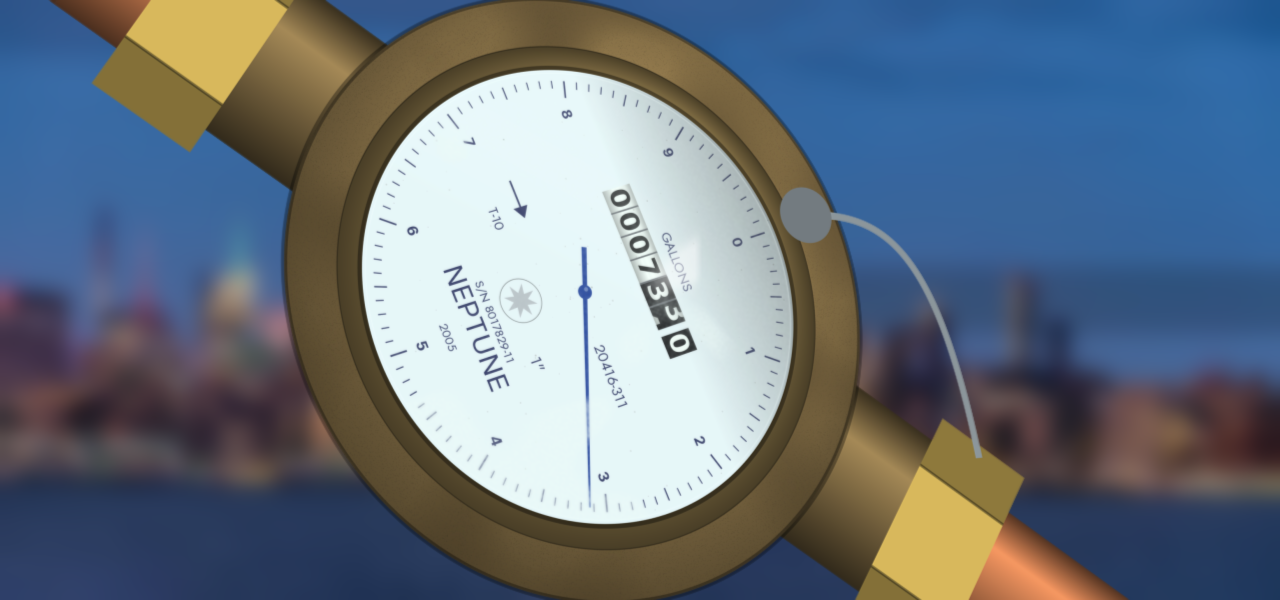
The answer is 7333.1 gal
